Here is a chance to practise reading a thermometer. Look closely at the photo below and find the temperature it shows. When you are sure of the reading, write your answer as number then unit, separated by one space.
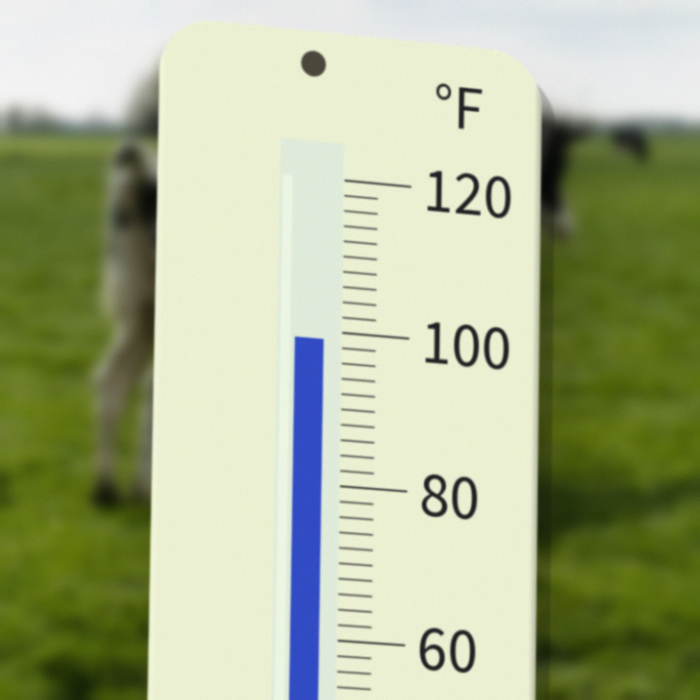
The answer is 99 °F
